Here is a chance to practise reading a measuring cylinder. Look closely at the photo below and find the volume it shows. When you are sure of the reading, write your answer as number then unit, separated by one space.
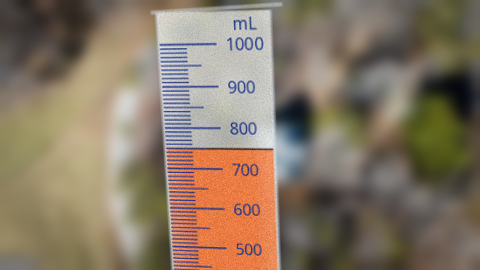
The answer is 750 mL
